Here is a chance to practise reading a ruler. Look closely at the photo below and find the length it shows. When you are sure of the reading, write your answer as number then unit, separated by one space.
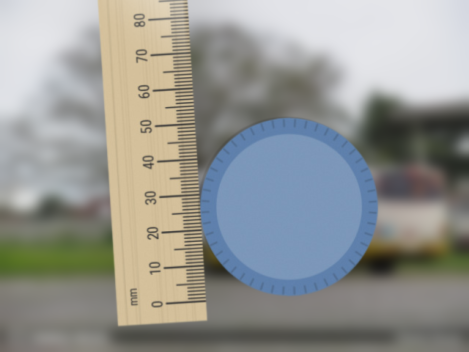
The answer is 50 mm
